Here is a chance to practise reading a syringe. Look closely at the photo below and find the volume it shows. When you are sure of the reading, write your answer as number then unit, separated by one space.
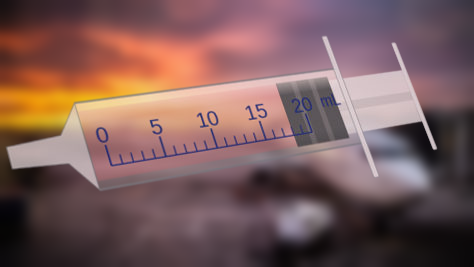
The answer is 18 mL
